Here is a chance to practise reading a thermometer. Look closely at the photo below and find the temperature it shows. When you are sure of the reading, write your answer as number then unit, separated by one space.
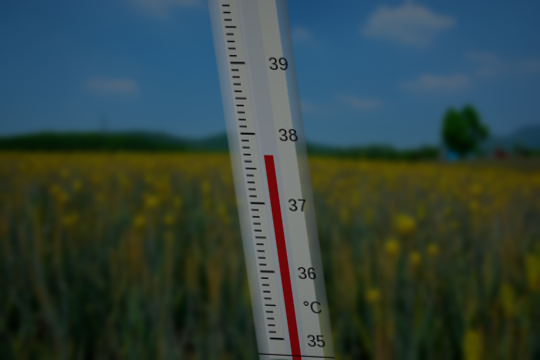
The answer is 37.7 °C
